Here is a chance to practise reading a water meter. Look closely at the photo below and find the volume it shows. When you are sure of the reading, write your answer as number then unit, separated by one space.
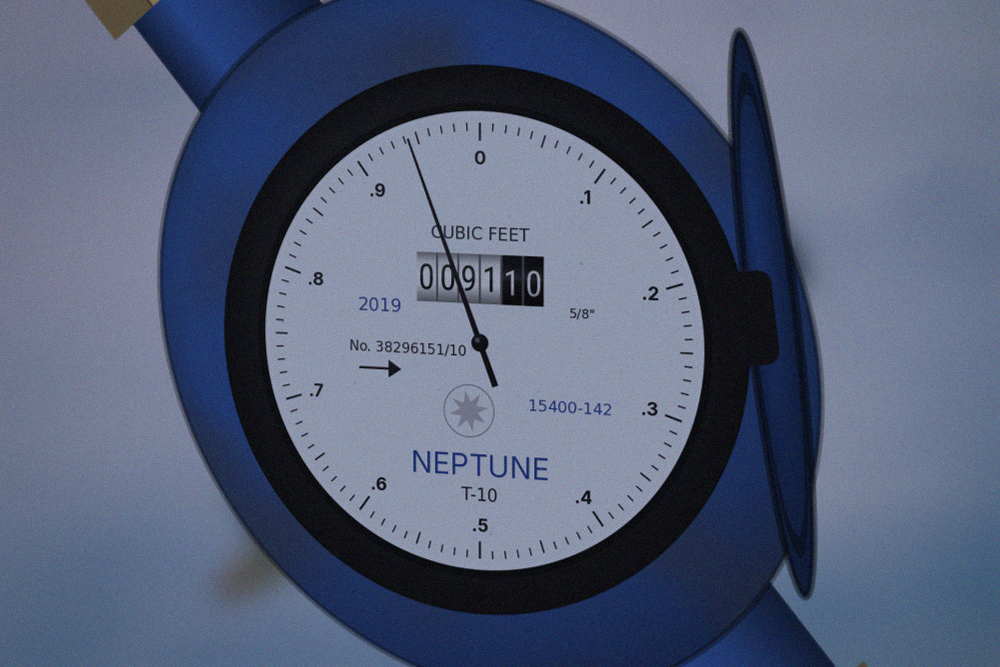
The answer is 9109.94 ft³
